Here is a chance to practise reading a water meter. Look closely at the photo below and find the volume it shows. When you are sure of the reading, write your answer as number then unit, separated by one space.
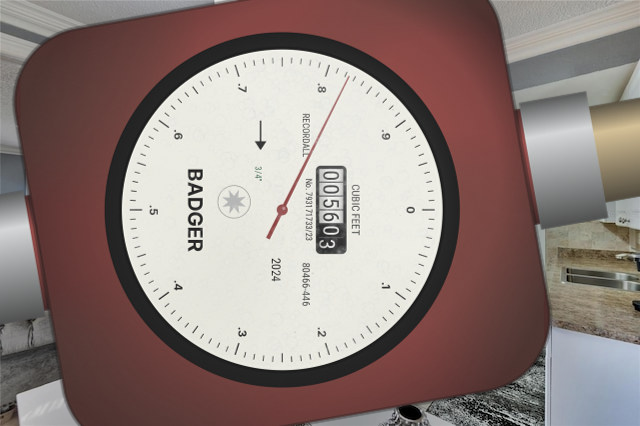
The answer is 5602.82 ft³
